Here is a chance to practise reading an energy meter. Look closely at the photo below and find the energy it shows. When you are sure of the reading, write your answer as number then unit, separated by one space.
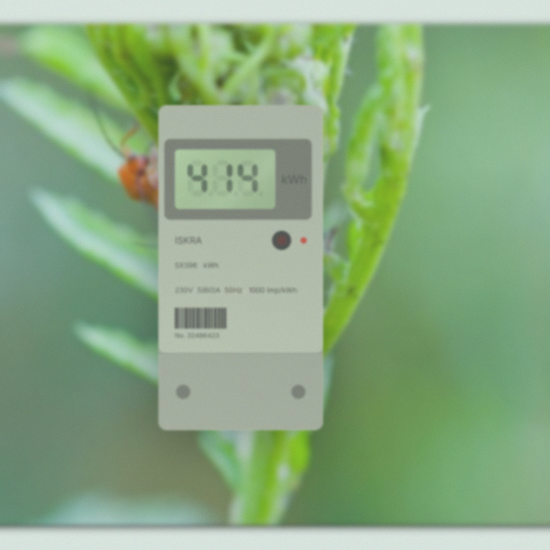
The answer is 414 kWh
